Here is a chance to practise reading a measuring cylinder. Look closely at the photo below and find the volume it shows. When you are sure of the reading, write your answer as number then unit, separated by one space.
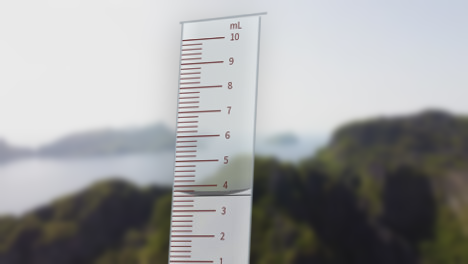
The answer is 3.6 mL
